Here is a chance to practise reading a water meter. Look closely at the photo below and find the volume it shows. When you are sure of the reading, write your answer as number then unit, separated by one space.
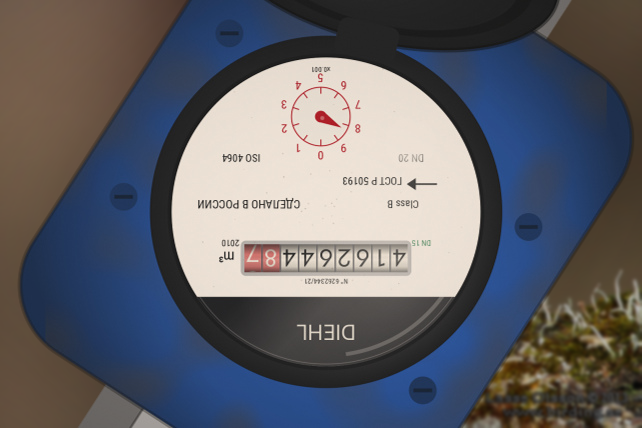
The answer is 4162644.868 m³
